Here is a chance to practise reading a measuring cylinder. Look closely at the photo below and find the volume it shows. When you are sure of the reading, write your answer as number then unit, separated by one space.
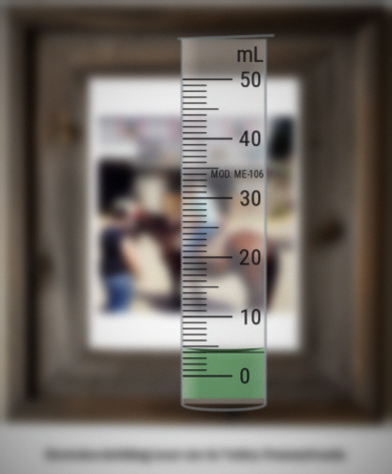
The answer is 4 mL
